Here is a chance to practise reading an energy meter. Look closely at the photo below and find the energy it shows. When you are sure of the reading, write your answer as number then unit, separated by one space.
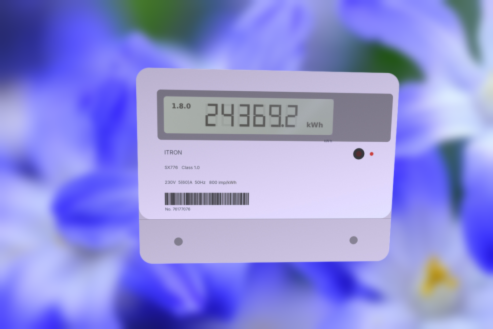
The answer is 24369.2 kWh
